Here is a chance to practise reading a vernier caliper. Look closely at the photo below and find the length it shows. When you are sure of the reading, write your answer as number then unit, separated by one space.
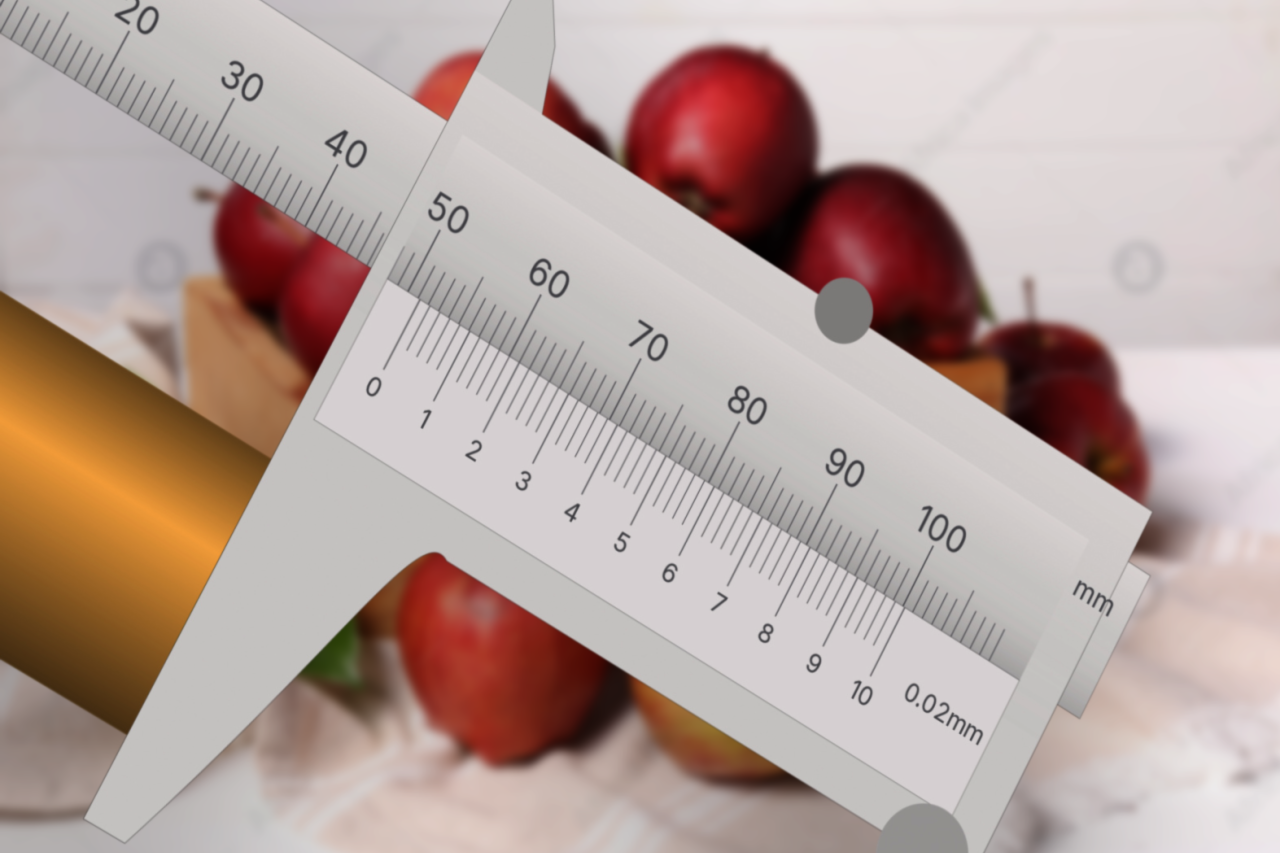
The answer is 51.2 mm
